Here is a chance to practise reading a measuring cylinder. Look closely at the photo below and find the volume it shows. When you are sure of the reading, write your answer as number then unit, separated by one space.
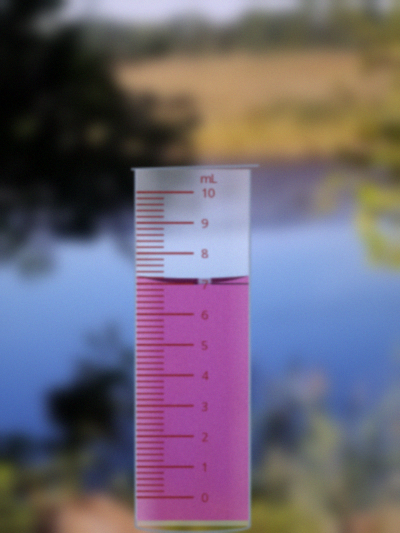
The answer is 7 mL
